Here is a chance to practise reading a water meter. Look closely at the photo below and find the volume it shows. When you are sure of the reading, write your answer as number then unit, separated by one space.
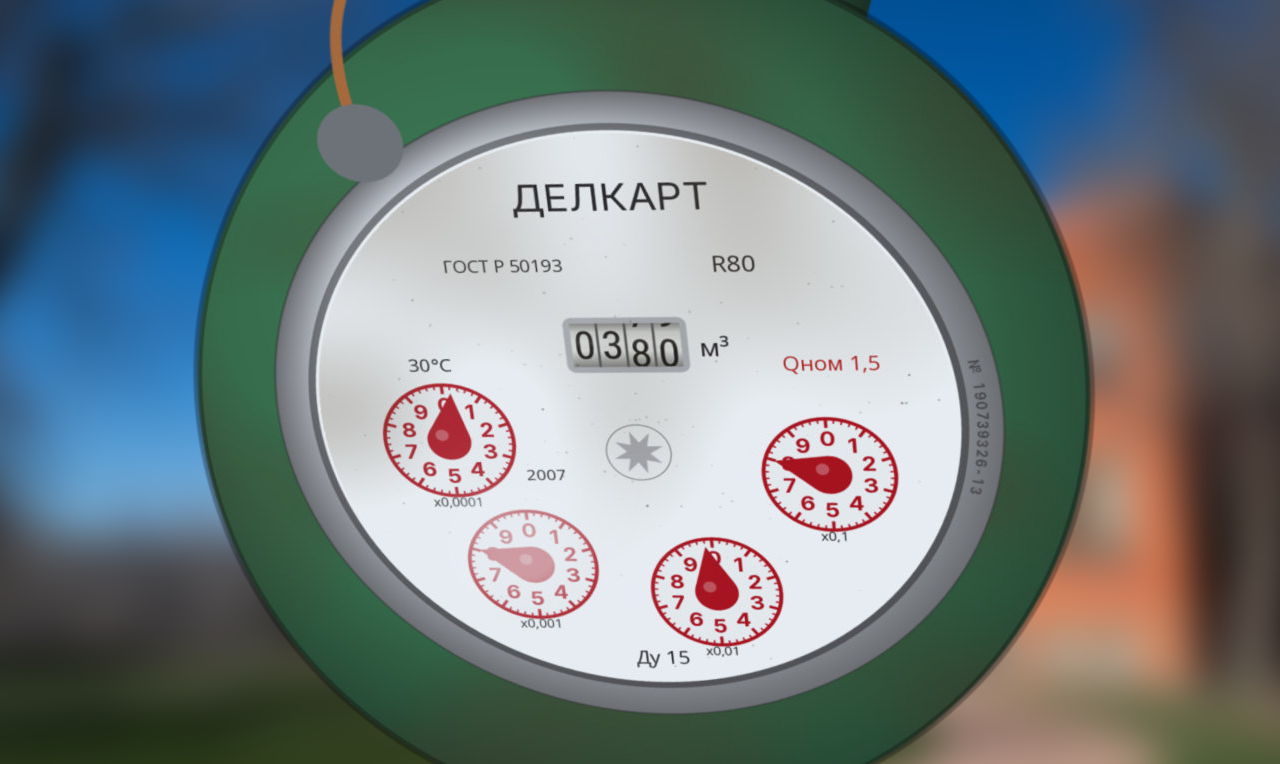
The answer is 379.7980 m³
